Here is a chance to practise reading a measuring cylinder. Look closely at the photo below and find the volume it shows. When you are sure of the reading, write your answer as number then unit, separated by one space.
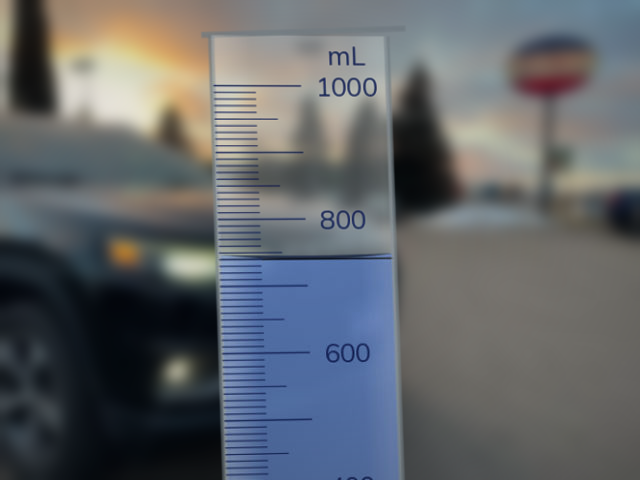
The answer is 740 mL
